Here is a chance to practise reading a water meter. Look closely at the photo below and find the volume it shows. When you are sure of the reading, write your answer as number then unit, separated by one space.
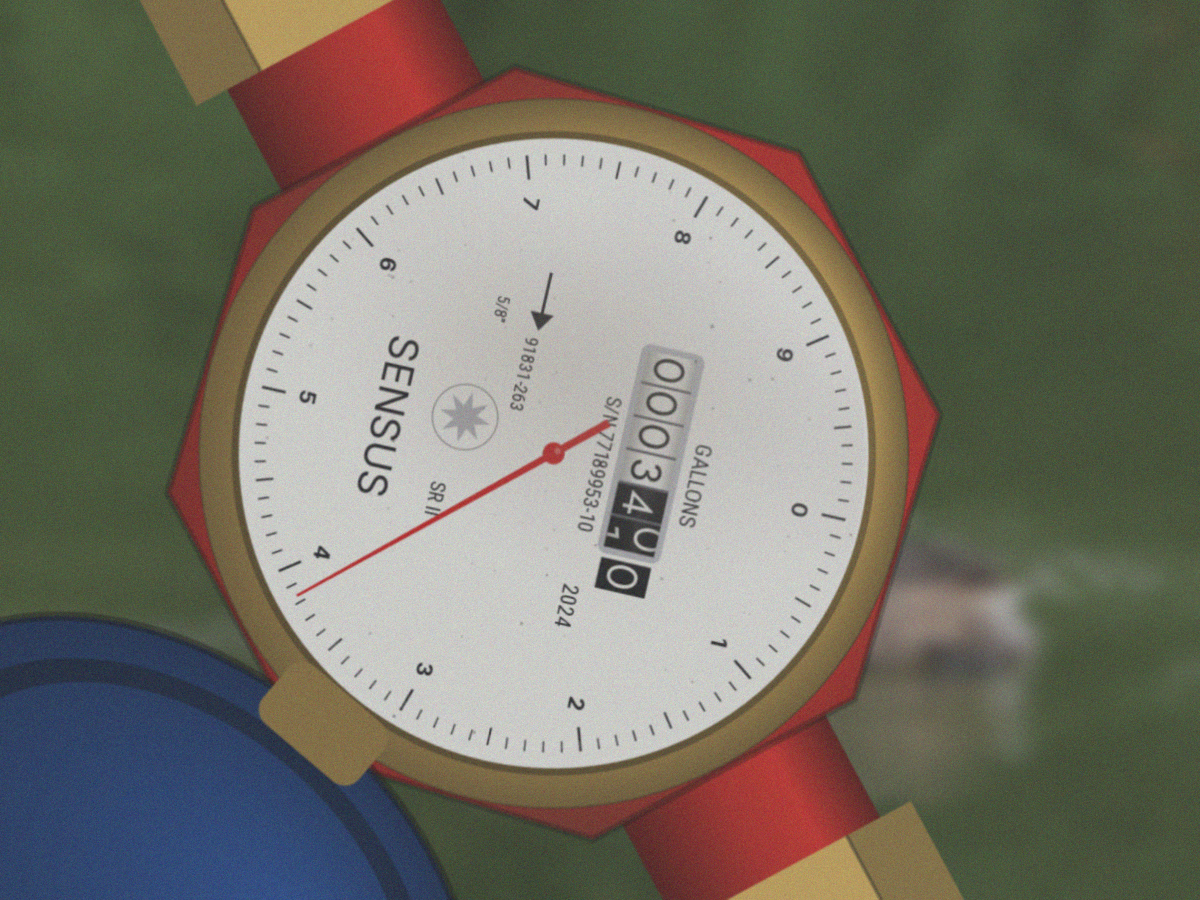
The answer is 3403.8 gal
